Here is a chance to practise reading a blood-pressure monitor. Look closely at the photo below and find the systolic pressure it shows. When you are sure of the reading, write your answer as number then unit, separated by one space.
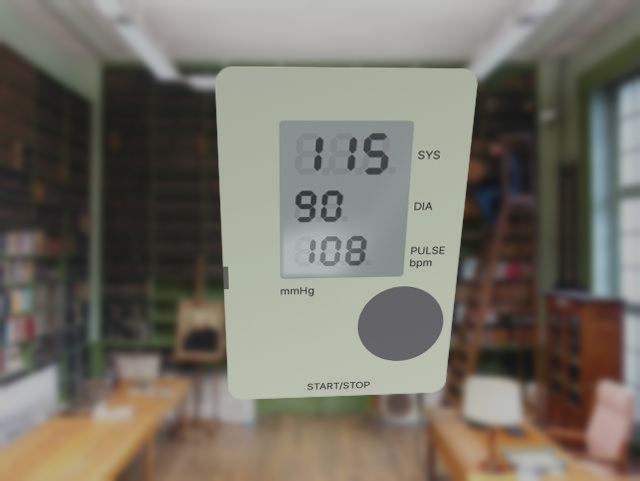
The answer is 115 mmHg
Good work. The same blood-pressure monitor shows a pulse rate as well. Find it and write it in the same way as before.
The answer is 108 bpm
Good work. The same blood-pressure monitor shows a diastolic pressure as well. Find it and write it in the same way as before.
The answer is 90 mmHg
